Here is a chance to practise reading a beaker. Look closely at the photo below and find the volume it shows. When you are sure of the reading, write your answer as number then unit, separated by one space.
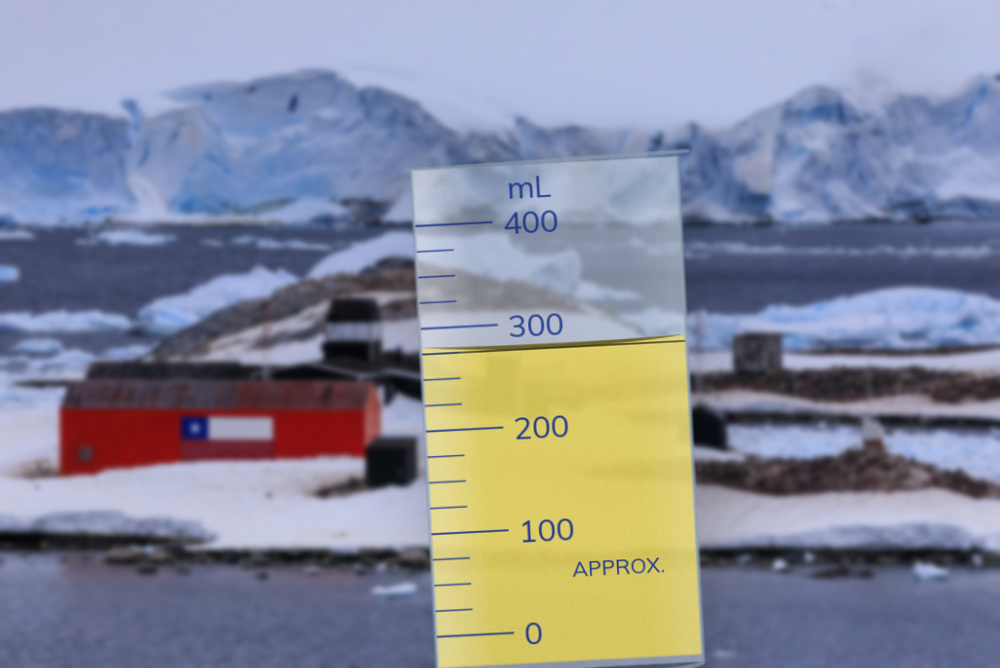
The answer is 275 mL
